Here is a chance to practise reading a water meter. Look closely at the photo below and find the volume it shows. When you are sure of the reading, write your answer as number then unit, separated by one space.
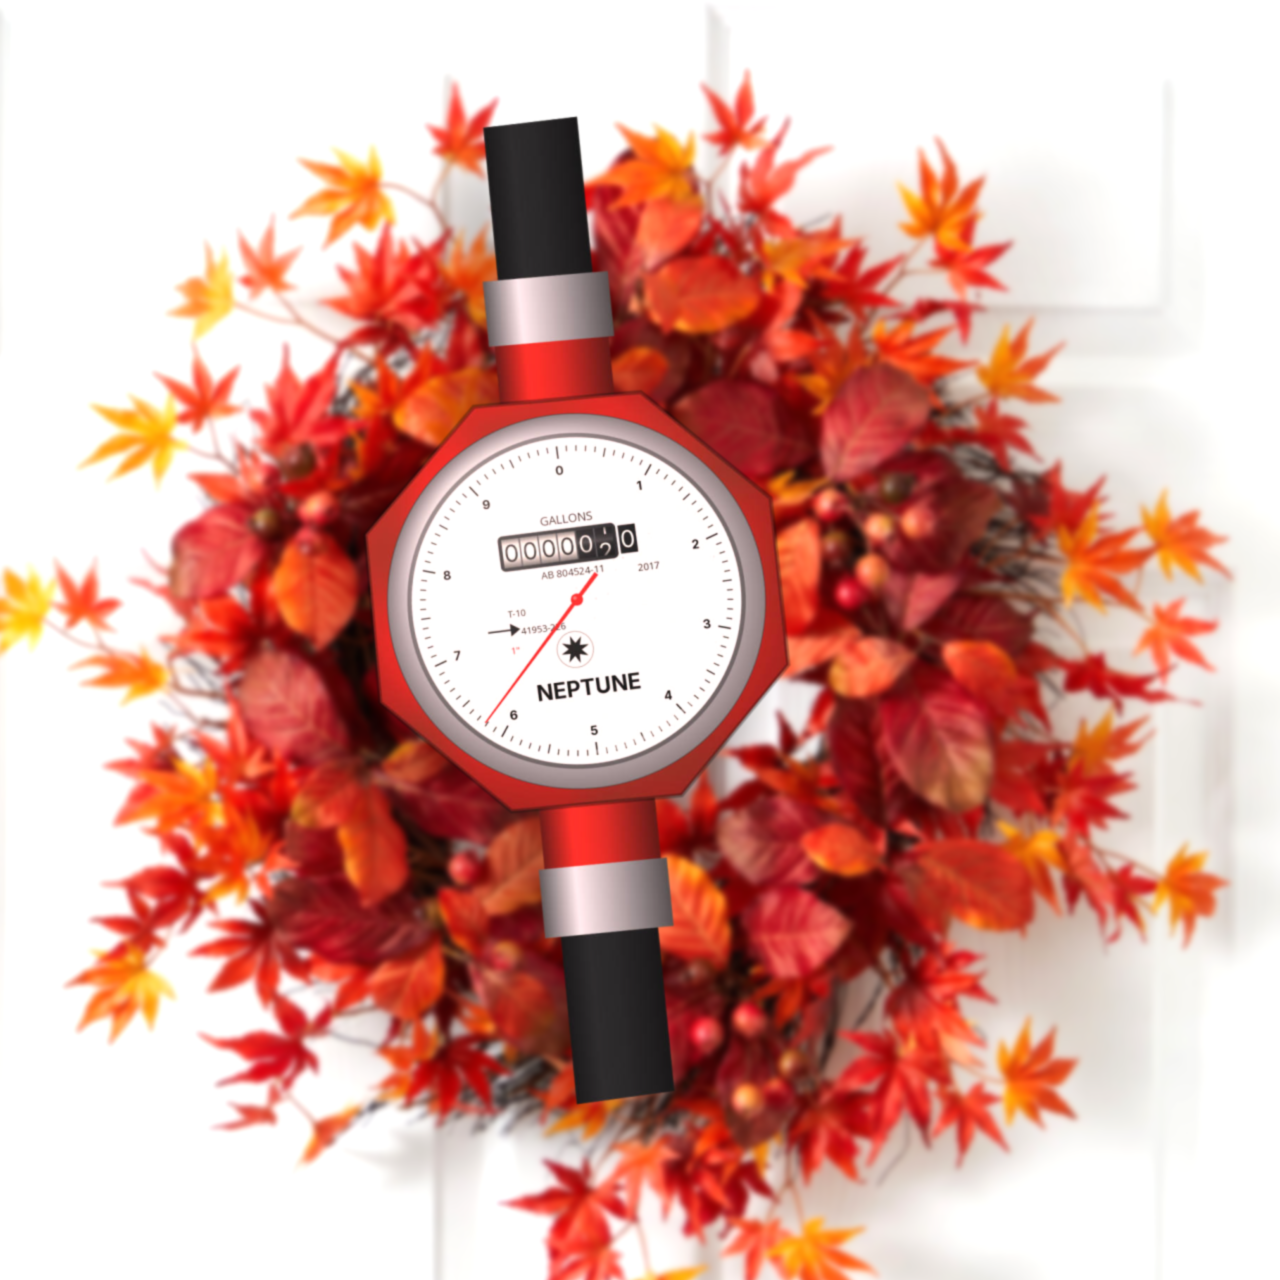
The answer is 16.2 gal
